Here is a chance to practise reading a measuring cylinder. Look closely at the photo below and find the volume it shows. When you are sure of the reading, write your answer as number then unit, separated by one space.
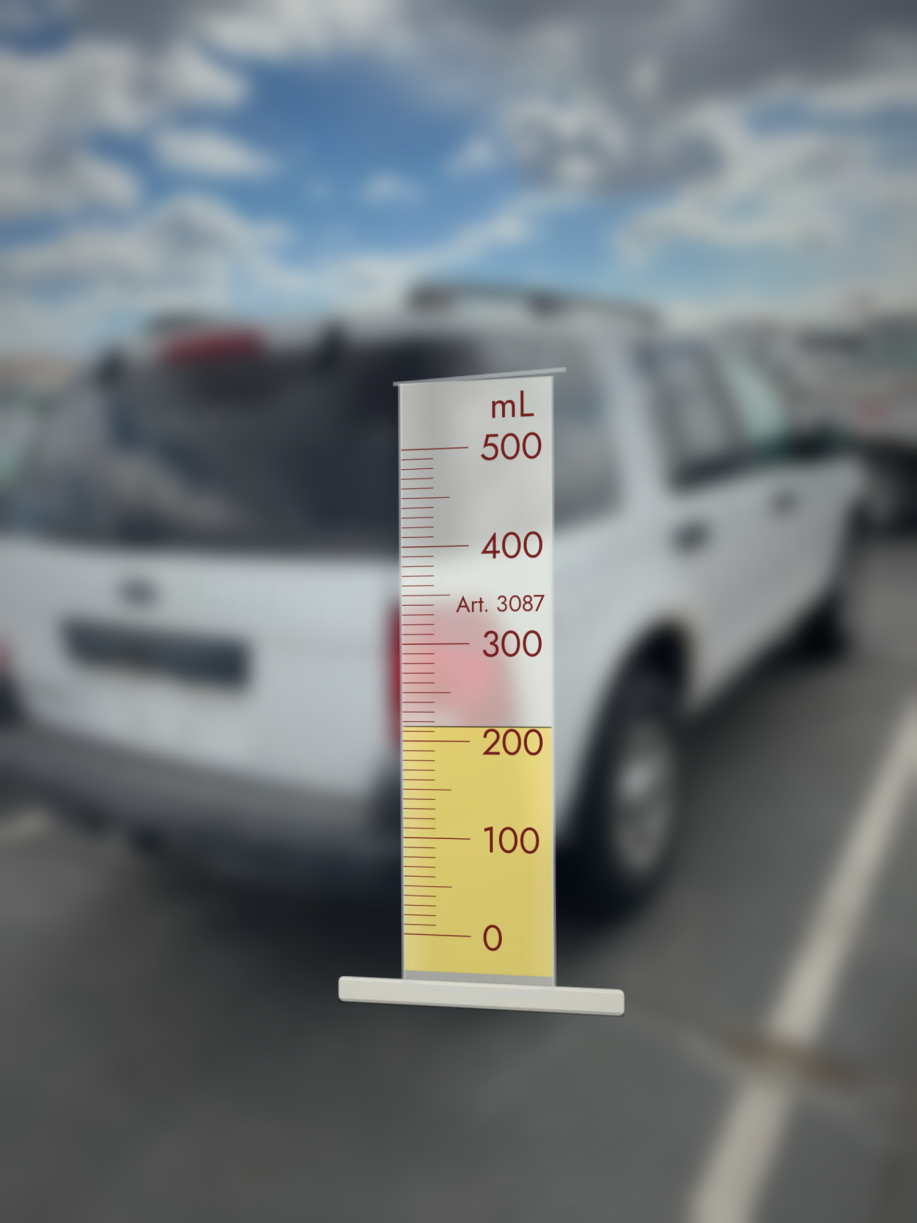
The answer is 215 mL
